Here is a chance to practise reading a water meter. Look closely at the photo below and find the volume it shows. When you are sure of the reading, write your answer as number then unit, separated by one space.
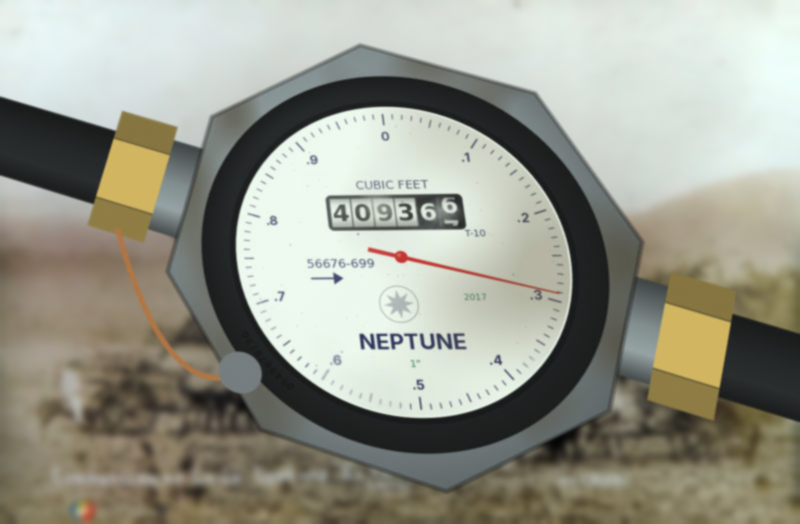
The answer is 409366.29 ft³
